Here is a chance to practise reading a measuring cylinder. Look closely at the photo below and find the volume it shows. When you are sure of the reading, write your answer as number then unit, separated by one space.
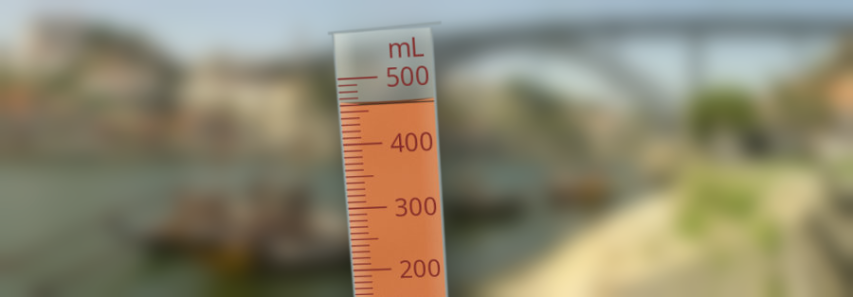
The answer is 460 mL
